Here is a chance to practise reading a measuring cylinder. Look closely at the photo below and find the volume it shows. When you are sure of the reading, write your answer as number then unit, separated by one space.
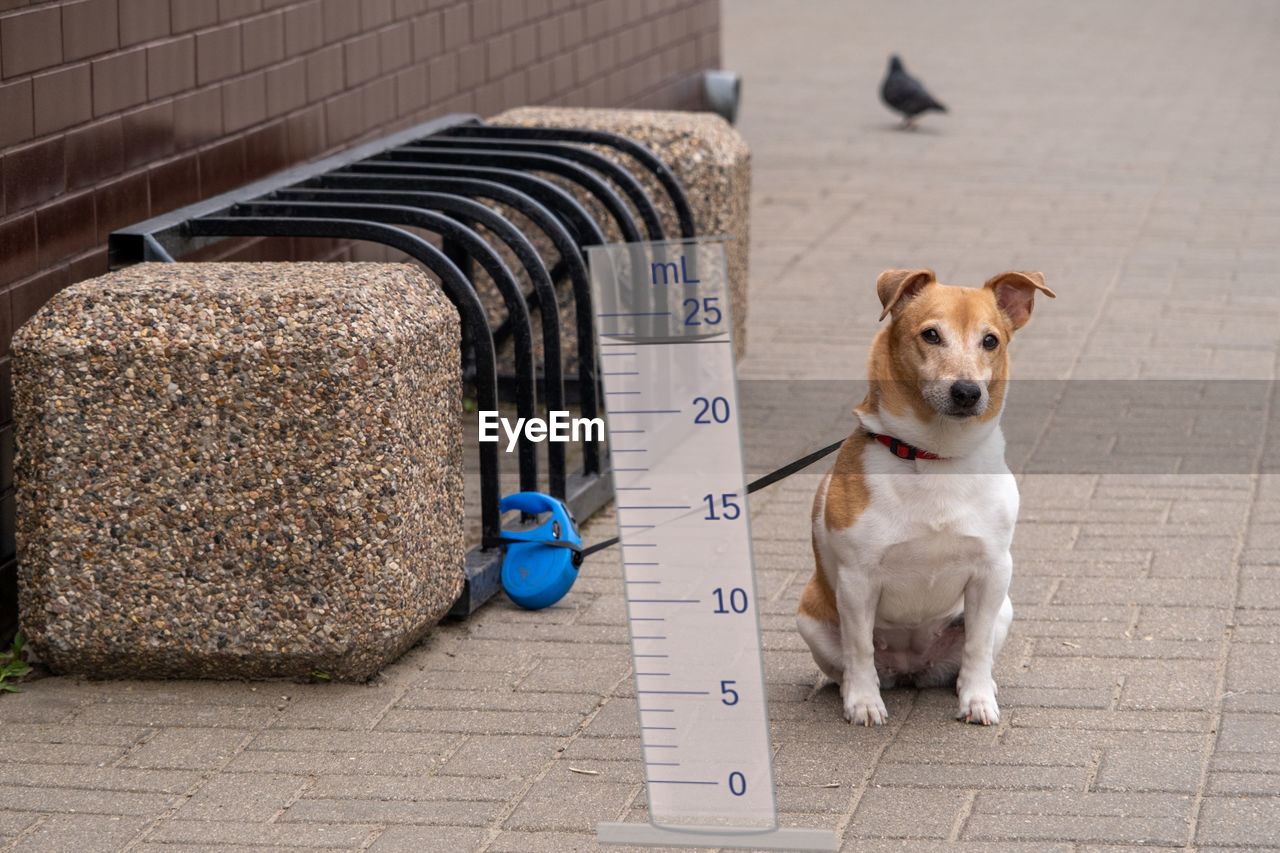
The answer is 23.5 mL
